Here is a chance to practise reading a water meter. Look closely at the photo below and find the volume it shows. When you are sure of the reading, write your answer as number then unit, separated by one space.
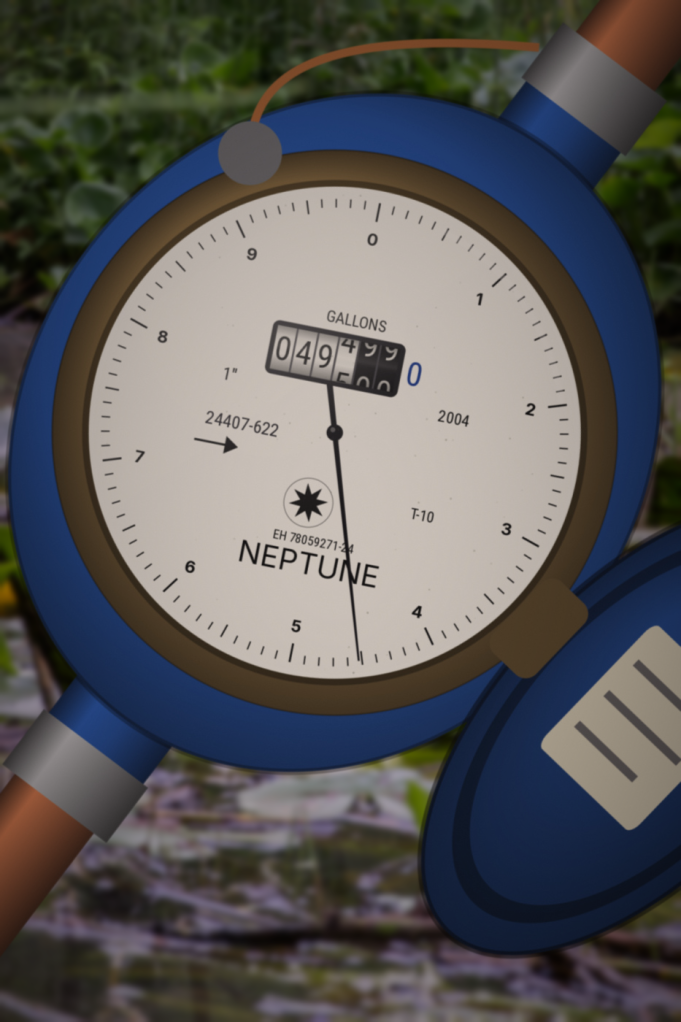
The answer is 494994.5 gal
